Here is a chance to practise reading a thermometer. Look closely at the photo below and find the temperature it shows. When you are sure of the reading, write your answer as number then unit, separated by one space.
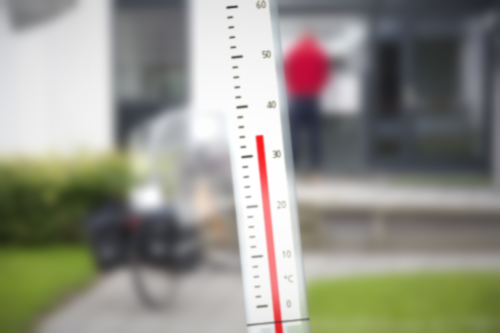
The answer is 34 °C
